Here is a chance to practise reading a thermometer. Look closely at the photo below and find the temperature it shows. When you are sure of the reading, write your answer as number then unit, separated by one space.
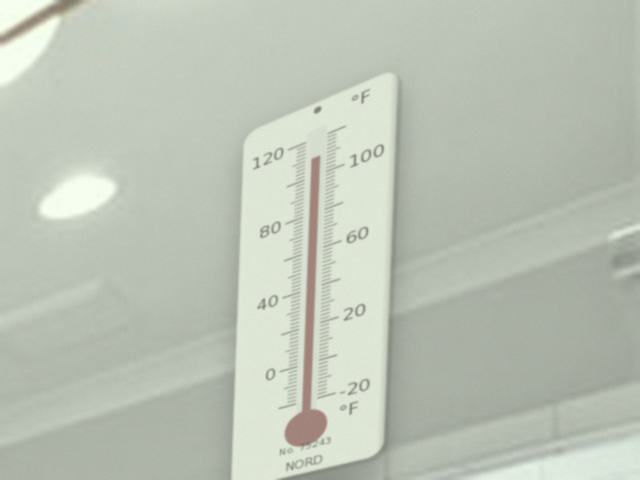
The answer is 110 °F
